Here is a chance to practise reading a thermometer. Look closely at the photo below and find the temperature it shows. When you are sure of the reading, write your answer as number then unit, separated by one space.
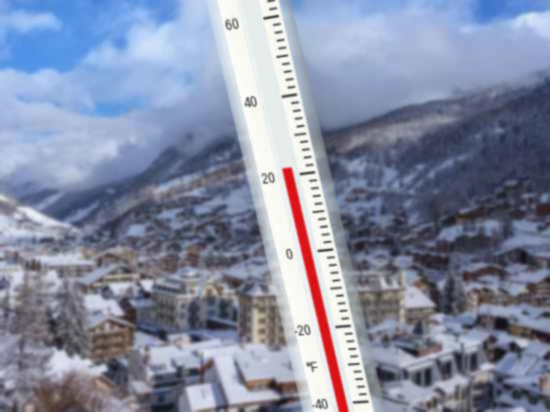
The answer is 22 °F
